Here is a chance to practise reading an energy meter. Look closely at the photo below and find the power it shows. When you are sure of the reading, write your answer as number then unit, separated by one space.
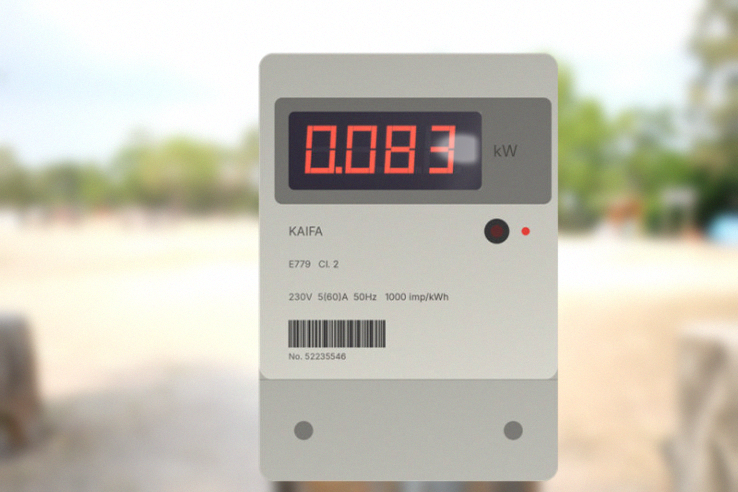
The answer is 0.083 kW
